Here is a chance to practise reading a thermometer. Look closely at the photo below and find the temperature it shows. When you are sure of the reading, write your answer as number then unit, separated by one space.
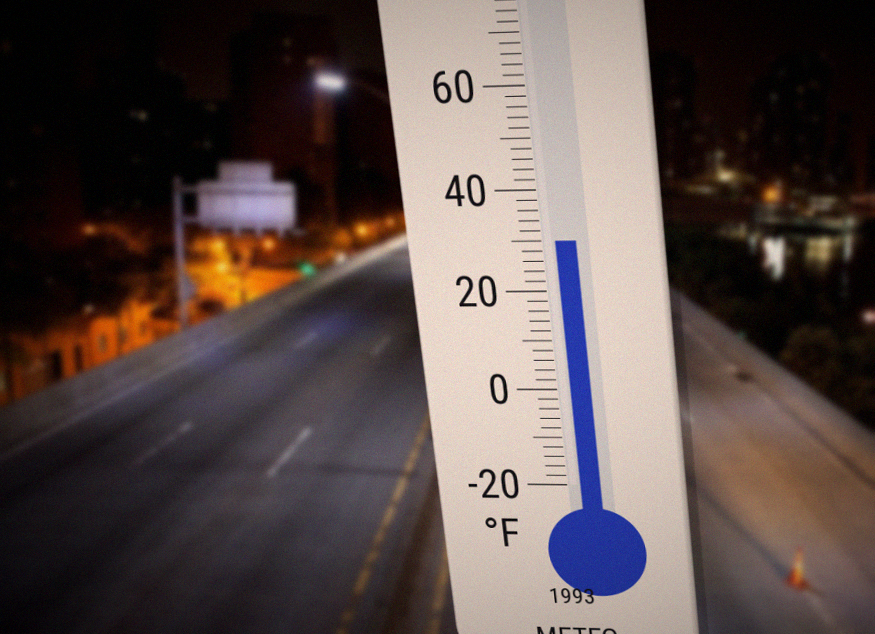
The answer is 30 °F
